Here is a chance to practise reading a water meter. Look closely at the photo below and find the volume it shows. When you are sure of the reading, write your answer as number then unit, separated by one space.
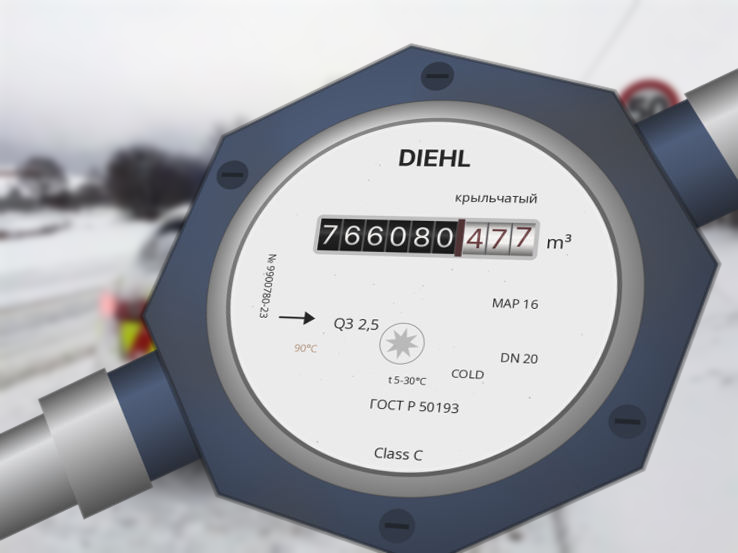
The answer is 766080.477 m³
